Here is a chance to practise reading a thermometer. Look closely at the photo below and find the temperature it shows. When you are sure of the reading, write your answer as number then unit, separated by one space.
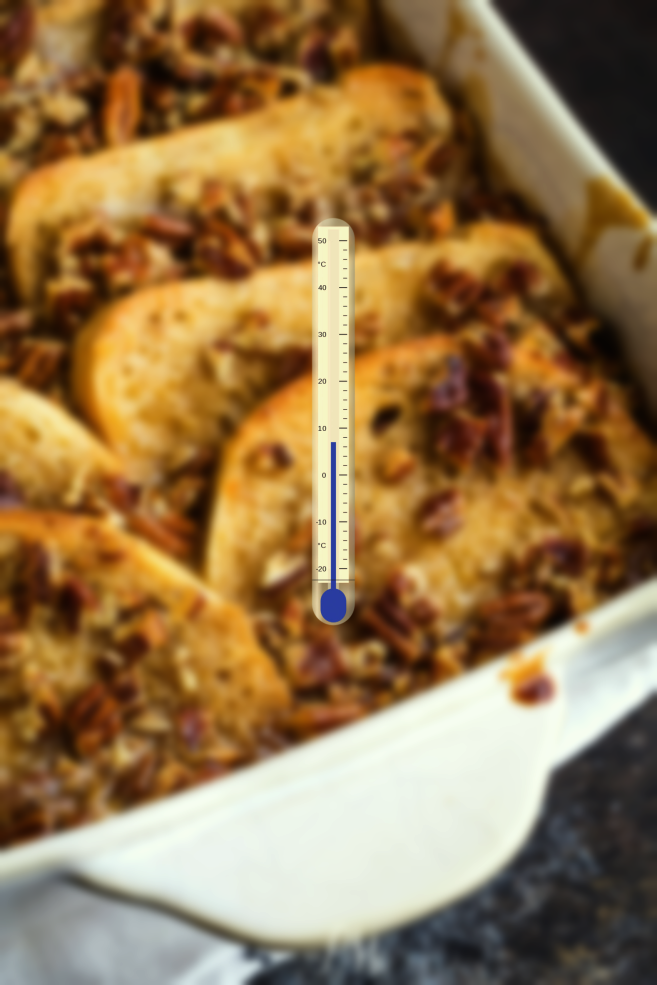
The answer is 7 °C
